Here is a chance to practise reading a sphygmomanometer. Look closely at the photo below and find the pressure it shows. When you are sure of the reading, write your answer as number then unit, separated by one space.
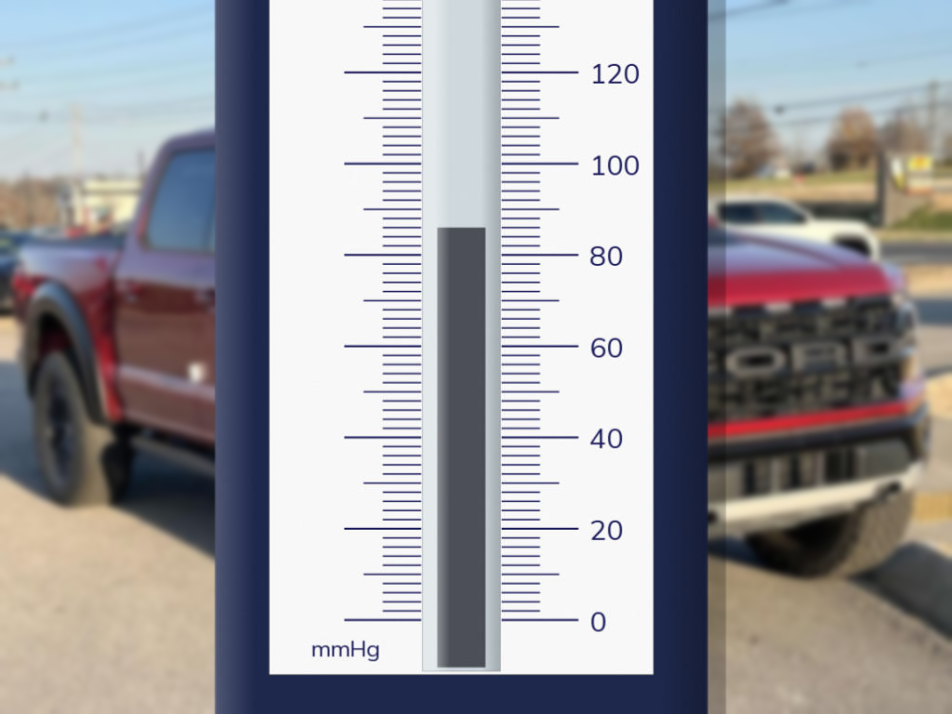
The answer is 86 mmHg
